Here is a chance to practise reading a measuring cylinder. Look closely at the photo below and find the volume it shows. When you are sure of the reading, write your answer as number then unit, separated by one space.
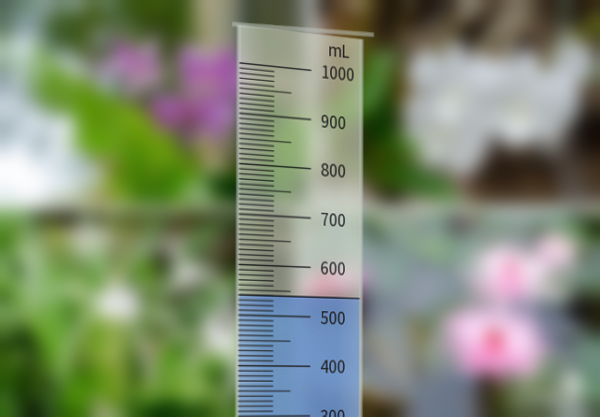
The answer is 540 mL
